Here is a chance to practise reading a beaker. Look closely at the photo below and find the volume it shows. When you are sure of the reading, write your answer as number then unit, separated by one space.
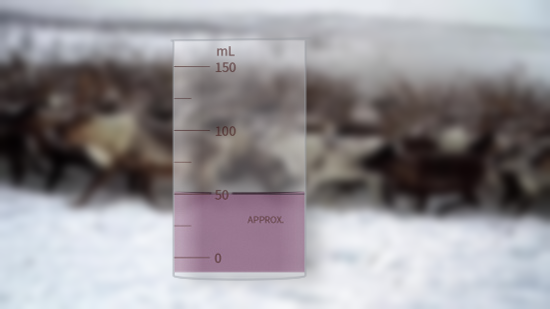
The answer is 50 mL
